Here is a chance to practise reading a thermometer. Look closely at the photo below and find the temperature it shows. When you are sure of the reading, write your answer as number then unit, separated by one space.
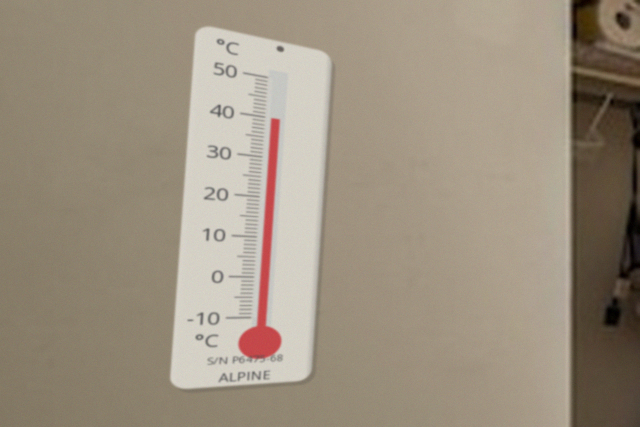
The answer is 40 °C
